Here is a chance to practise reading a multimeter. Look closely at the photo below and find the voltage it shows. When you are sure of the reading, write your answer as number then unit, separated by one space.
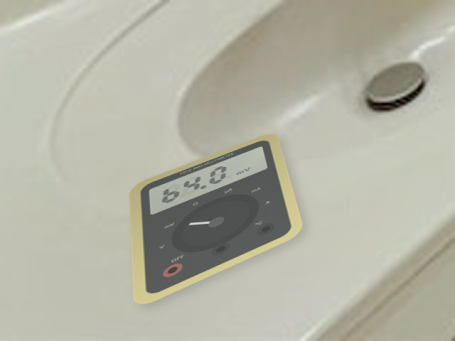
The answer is 64.0 mV
